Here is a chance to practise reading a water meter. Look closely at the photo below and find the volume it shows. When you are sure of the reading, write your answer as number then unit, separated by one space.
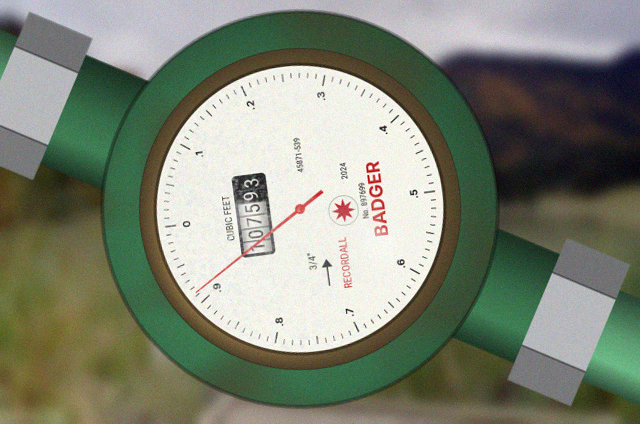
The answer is 107592.91 ft³
